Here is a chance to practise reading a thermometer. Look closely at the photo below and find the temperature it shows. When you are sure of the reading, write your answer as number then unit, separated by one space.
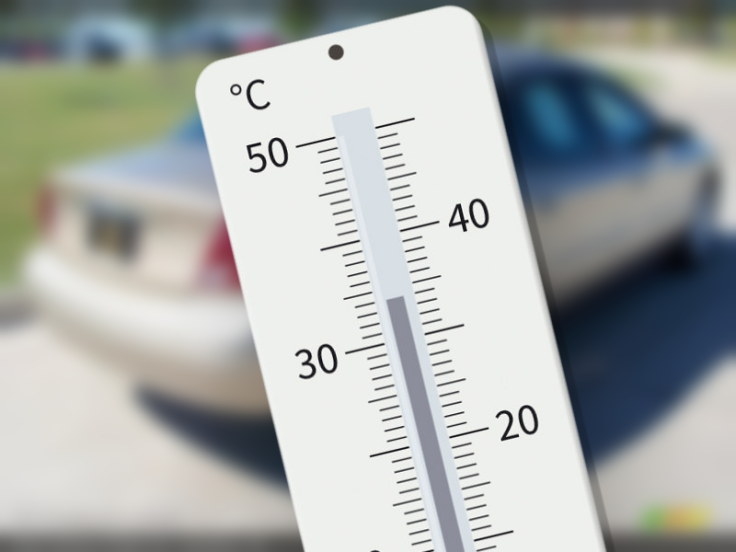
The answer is 34 °C
